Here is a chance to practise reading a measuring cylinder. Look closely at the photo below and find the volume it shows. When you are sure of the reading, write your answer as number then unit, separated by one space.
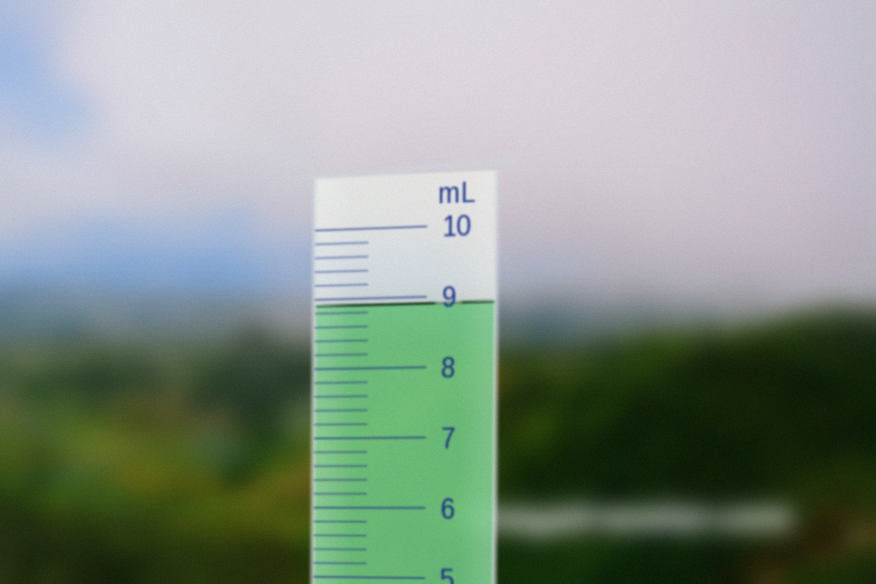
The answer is 8.9 mL
